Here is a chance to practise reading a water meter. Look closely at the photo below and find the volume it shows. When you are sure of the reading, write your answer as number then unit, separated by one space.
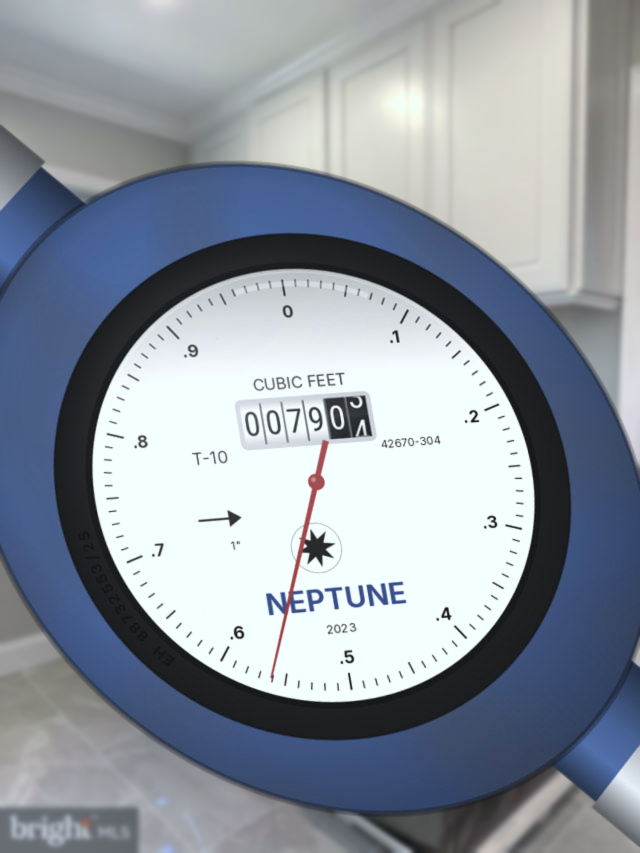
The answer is 7903.56 ft³
